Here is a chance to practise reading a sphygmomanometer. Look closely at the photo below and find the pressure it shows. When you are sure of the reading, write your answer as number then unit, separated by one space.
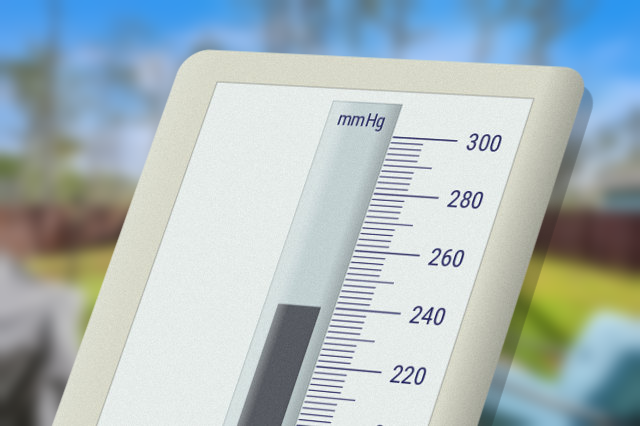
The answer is 240 mmHg
